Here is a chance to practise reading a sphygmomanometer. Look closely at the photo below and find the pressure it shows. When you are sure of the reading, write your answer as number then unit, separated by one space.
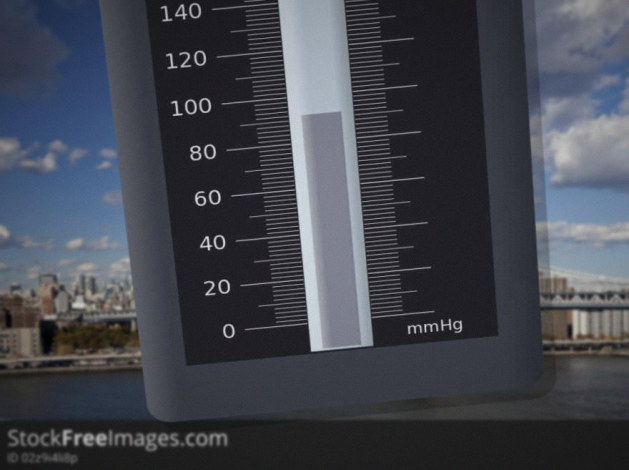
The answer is 92 mmHg
